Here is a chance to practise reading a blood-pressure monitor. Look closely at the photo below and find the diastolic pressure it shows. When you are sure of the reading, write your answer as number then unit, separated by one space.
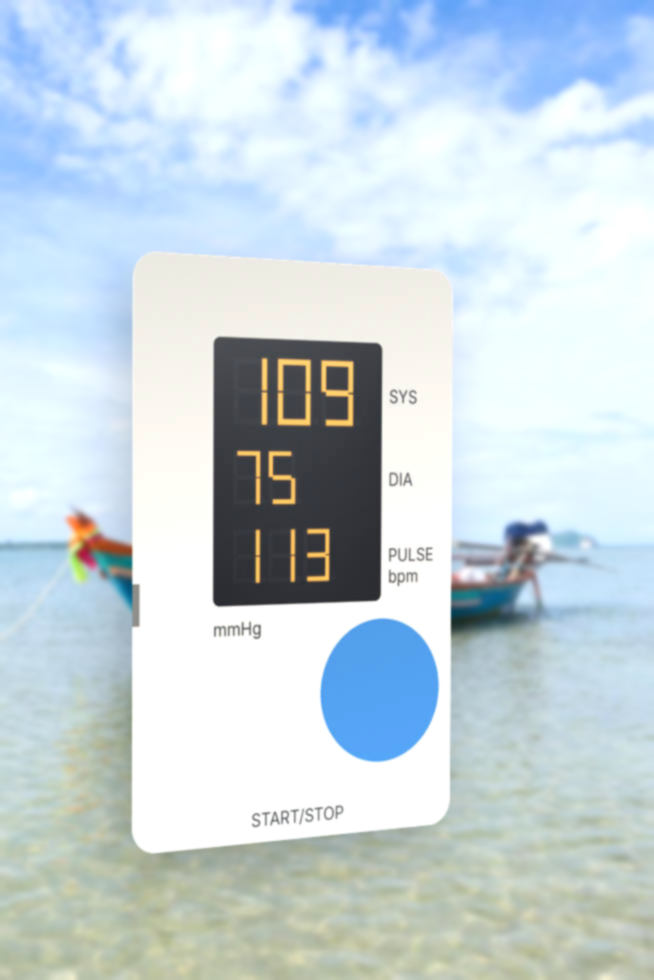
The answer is 75 mmHg
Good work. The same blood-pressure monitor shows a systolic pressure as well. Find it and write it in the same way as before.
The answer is 109 mmHg
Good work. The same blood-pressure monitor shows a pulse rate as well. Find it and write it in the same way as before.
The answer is 113 bpm
